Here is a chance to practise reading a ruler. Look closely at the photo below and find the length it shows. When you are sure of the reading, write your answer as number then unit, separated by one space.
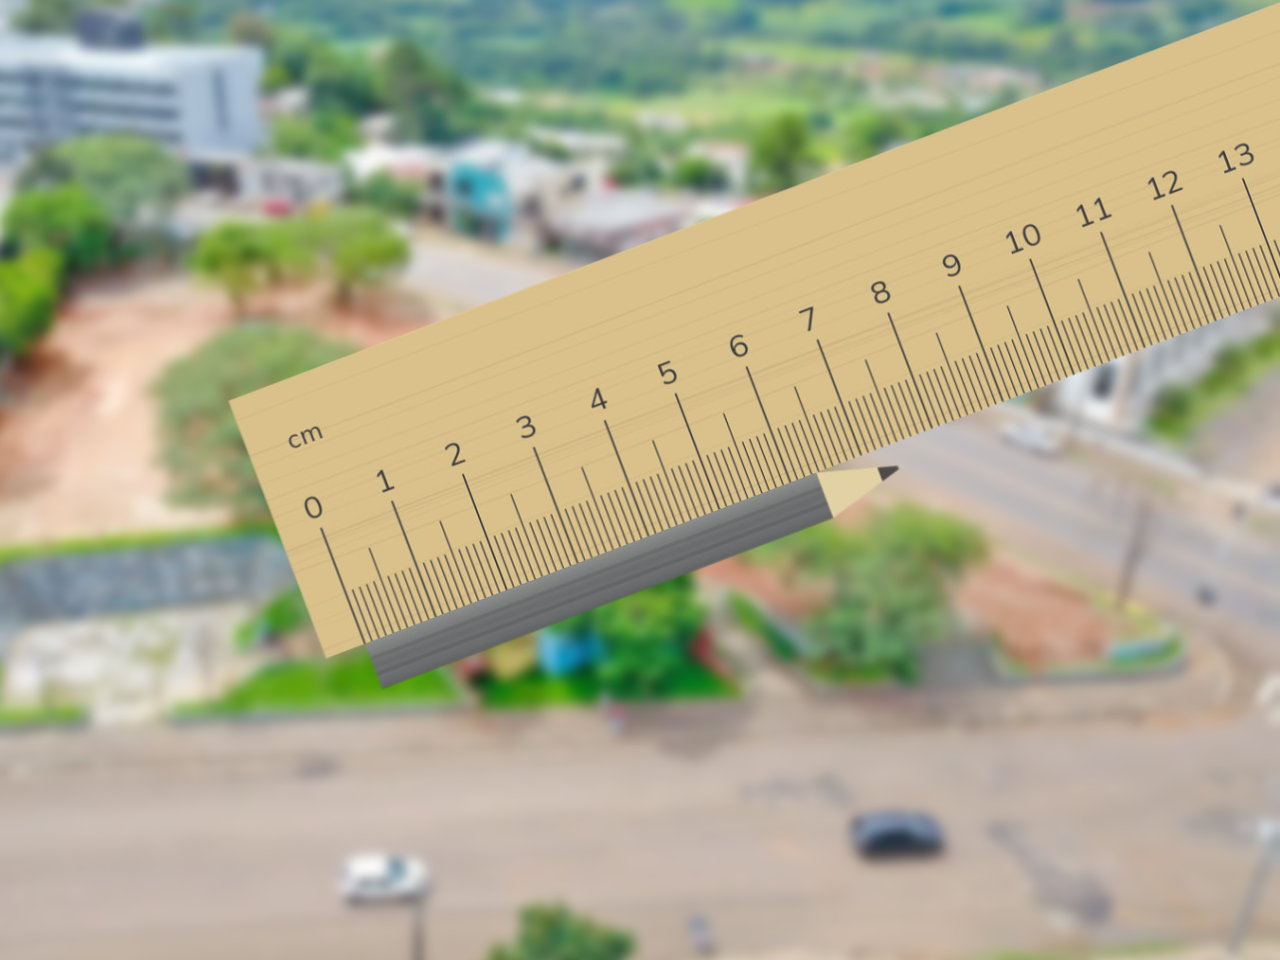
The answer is 7.4 cm
